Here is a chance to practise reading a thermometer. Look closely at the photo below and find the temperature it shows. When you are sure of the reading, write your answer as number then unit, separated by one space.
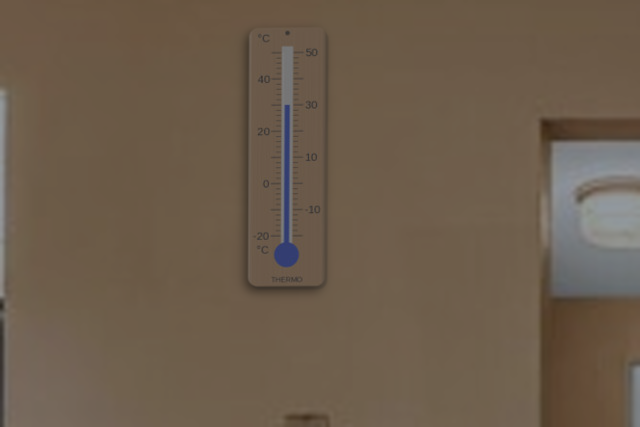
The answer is 30 °C
